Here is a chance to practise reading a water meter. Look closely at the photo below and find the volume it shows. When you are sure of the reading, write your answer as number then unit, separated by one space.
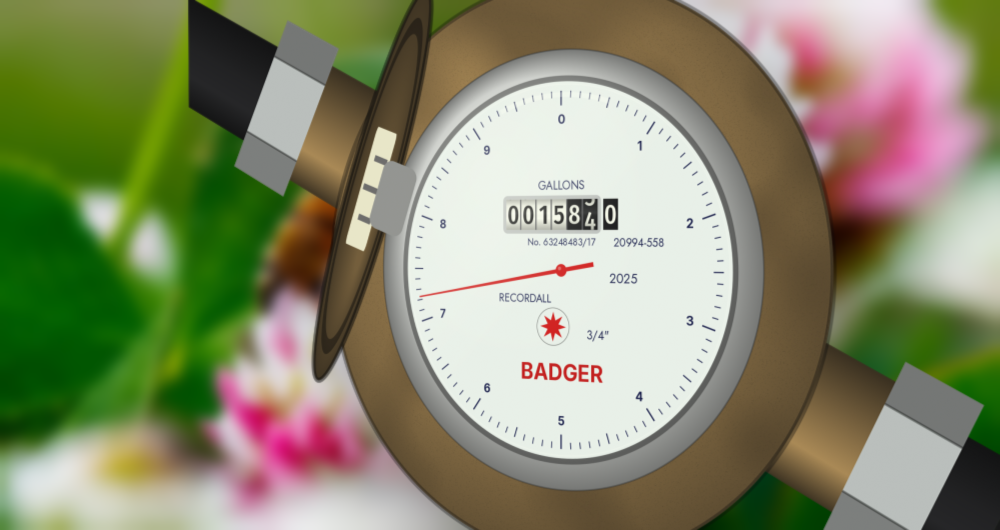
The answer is 15837.2 gal
